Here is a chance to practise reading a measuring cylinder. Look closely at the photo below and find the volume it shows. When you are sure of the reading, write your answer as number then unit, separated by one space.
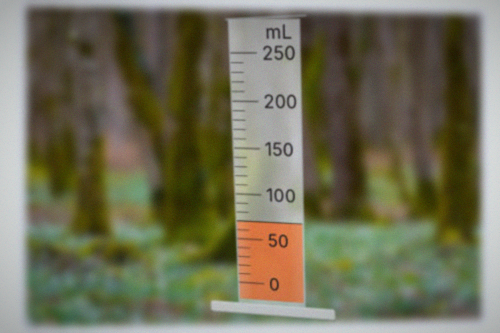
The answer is 70 mL
